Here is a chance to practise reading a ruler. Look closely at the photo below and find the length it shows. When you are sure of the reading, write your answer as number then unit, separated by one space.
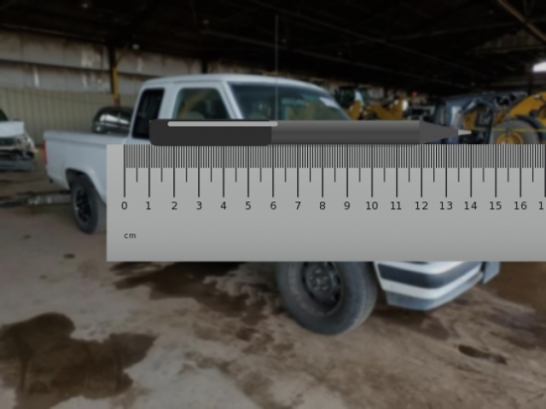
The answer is 13 cm
